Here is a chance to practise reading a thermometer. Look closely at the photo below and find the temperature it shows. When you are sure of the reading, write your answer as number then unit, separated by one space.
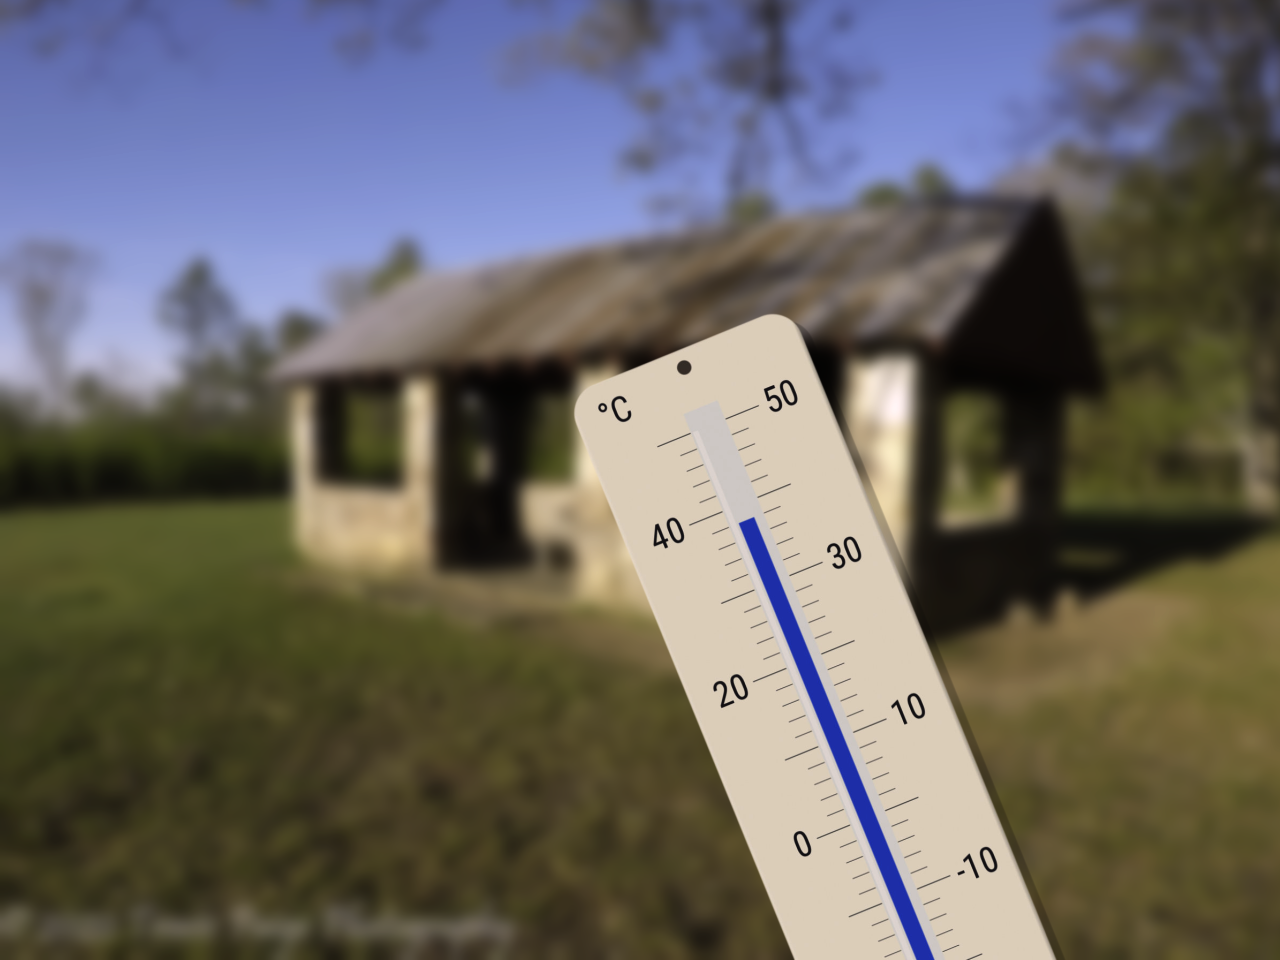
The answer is 38 °C
